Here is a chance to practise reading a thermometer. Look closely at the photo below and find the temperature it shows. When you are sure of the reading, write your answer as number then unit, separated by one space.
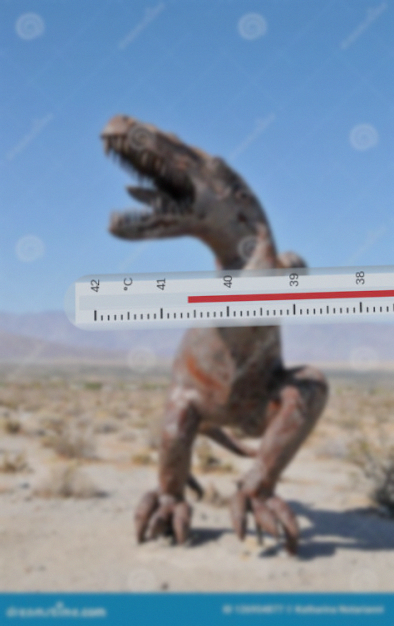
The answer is 40.6 °C
